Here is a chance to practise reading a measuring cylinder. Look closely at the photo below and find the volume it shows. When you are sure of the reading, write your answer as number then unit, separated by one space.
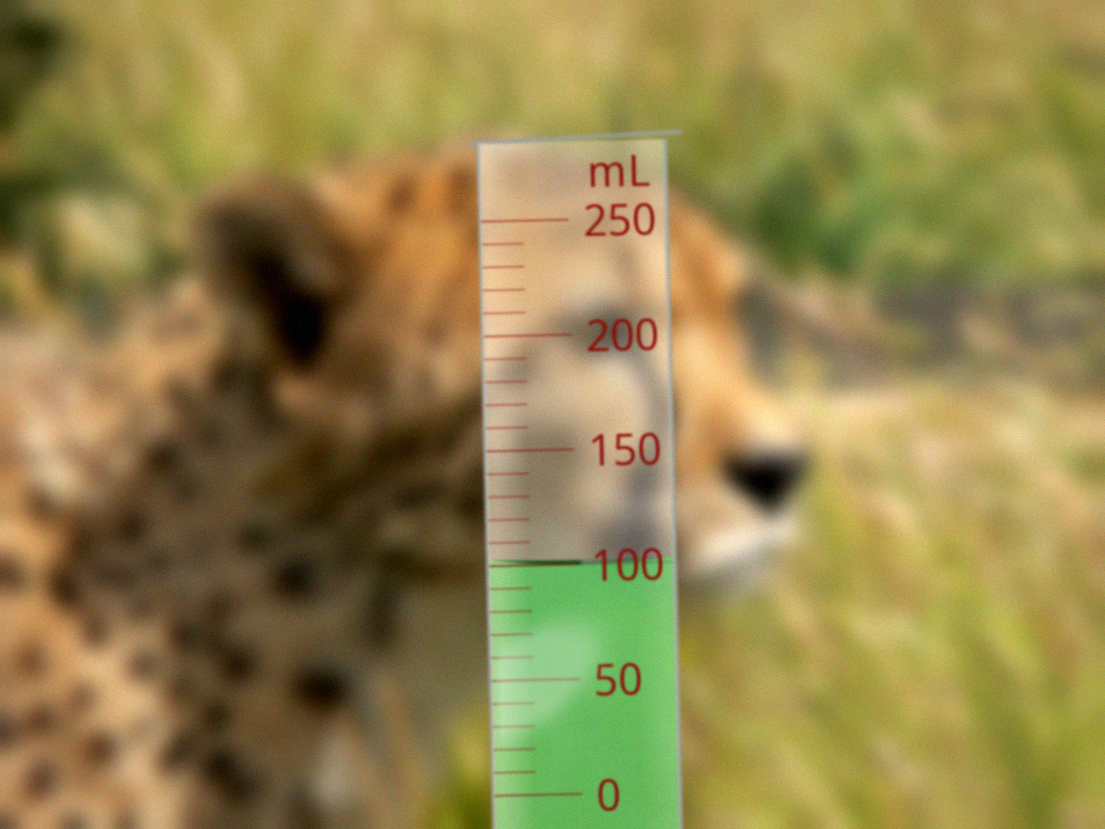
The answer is 100 mL
